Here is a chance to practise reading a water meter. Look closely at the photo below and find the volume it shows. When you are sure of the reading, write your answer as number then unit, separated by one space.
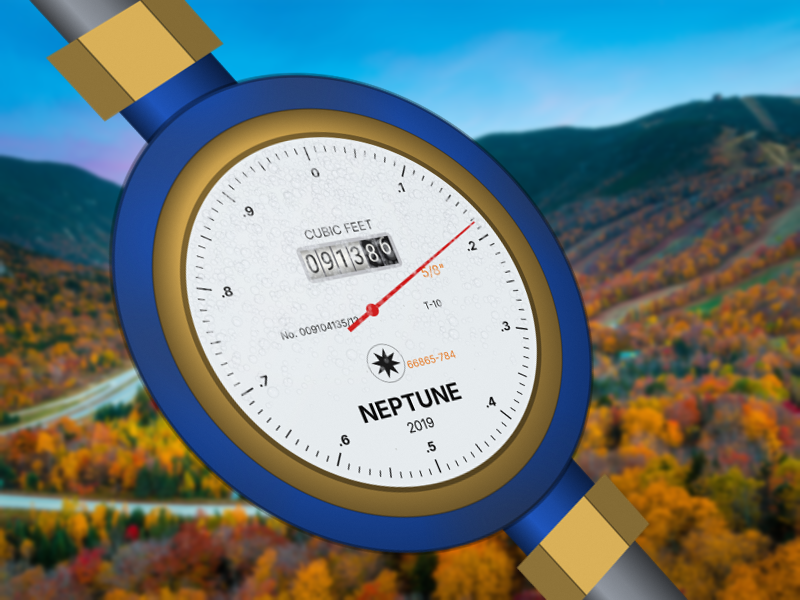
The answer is 91386.18 ft³
